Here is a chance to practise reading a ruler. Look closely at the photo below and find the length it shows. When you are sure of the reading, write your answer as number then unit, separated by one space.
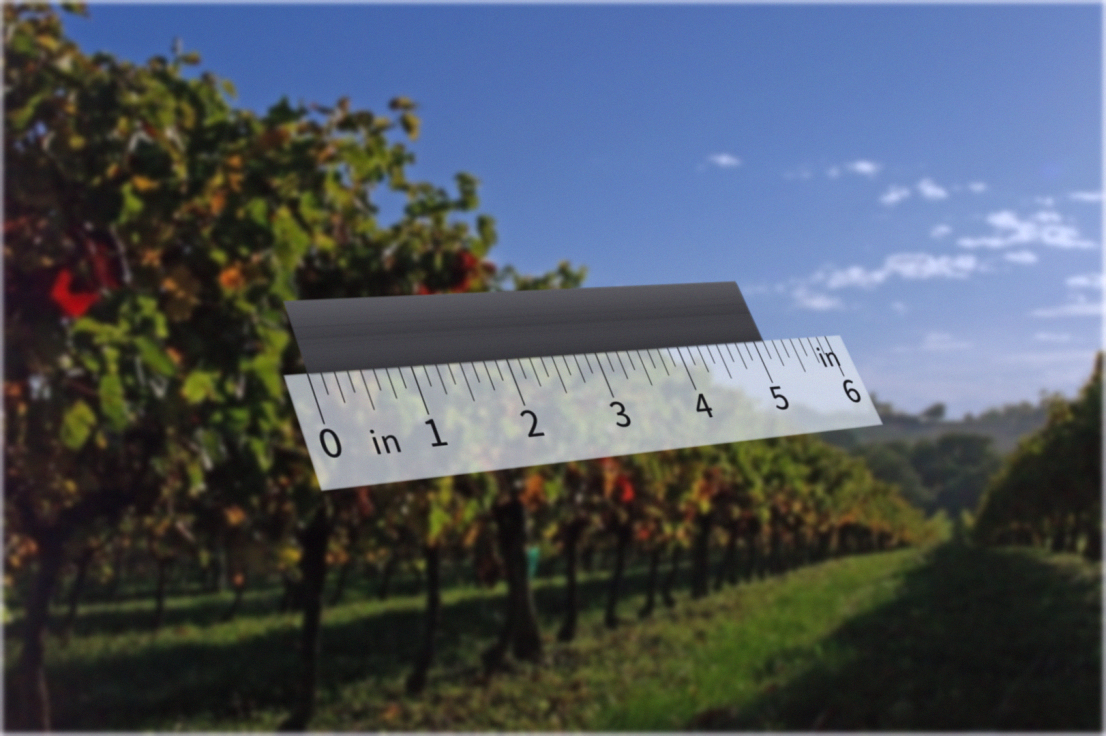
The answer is 5.125 in
